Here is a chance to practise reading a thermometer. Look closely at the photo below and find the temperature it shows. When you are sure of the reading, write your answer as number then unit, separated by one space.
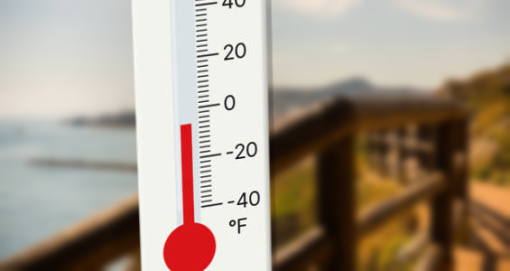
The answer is -6 °F
